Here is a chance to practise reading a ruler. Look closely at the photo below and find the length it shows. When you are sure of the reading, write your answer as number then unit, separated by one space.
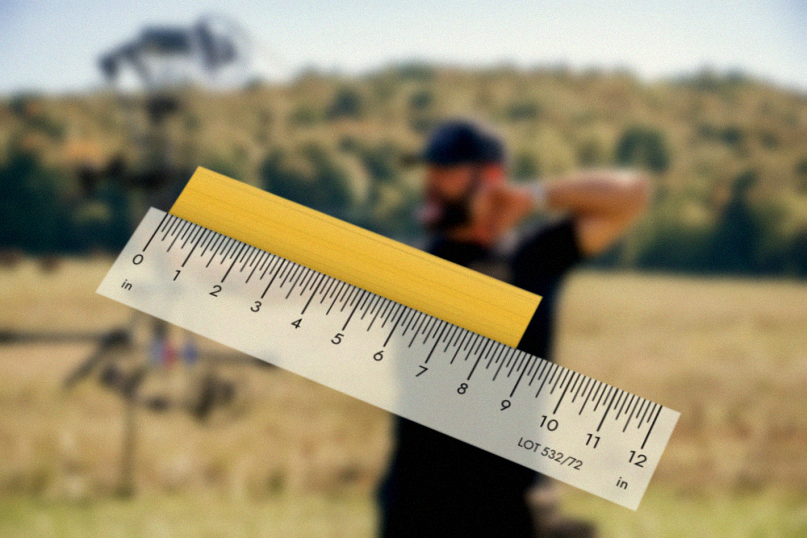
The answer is 8.625 in
